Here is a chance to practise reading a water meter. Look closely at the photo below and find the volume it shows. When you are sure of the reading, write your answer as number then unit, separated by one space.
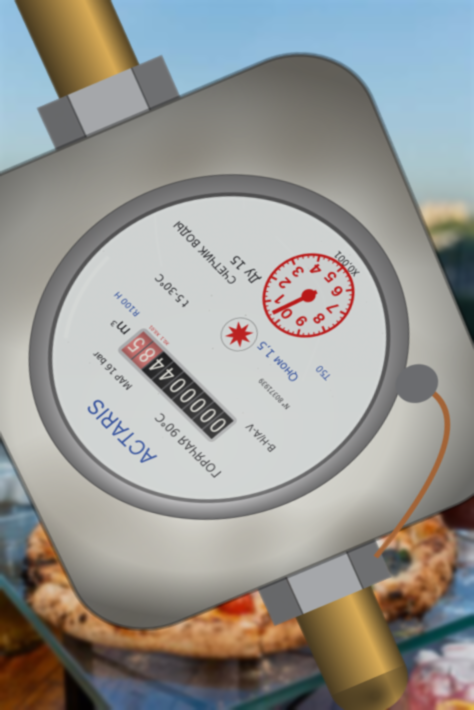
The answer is 44.850 m³
